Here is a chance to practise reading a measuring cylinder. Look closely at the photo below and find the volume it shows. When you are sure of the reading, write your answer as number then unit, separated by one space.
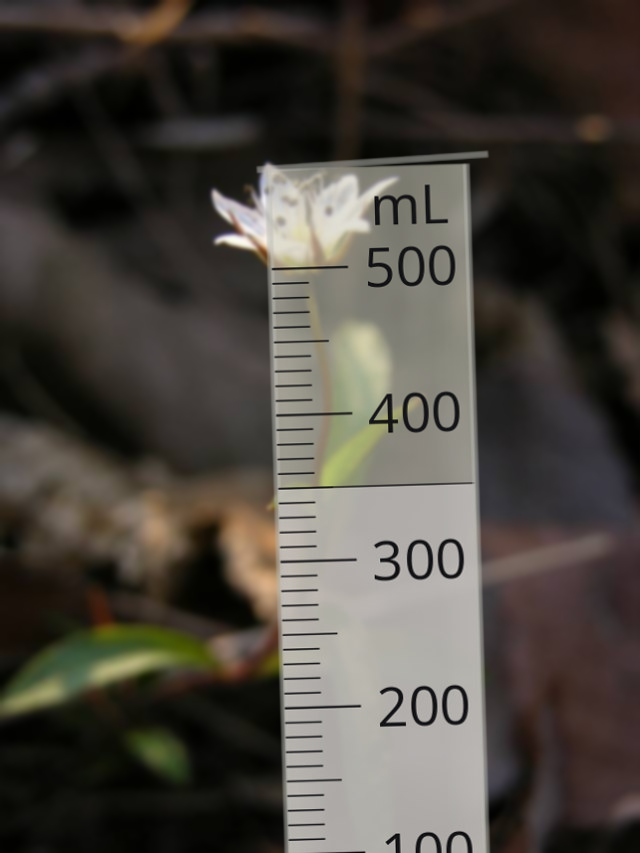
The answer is 350 mL
